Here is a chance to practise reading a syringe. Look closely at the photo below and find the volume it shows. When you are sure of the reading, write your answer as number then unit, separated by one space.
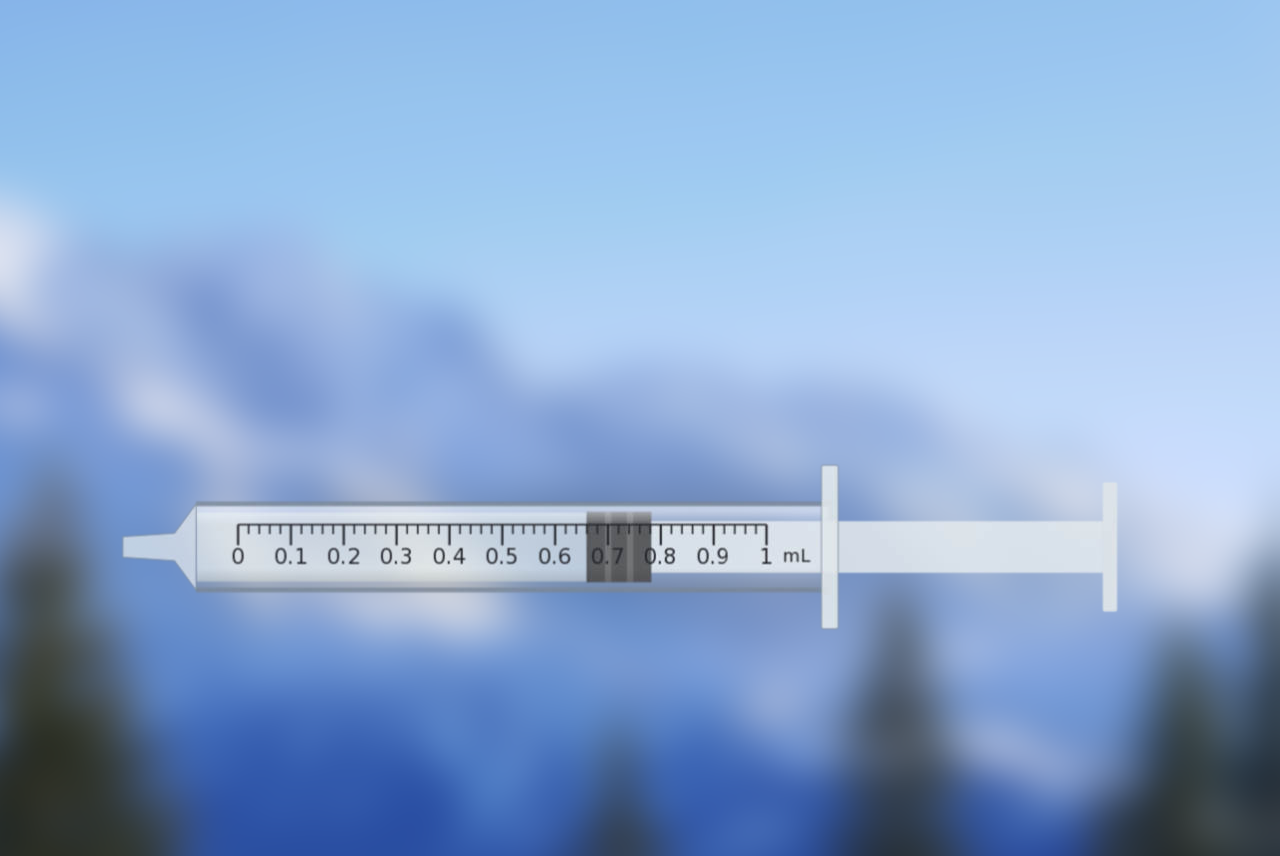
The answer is 0.66 mL
